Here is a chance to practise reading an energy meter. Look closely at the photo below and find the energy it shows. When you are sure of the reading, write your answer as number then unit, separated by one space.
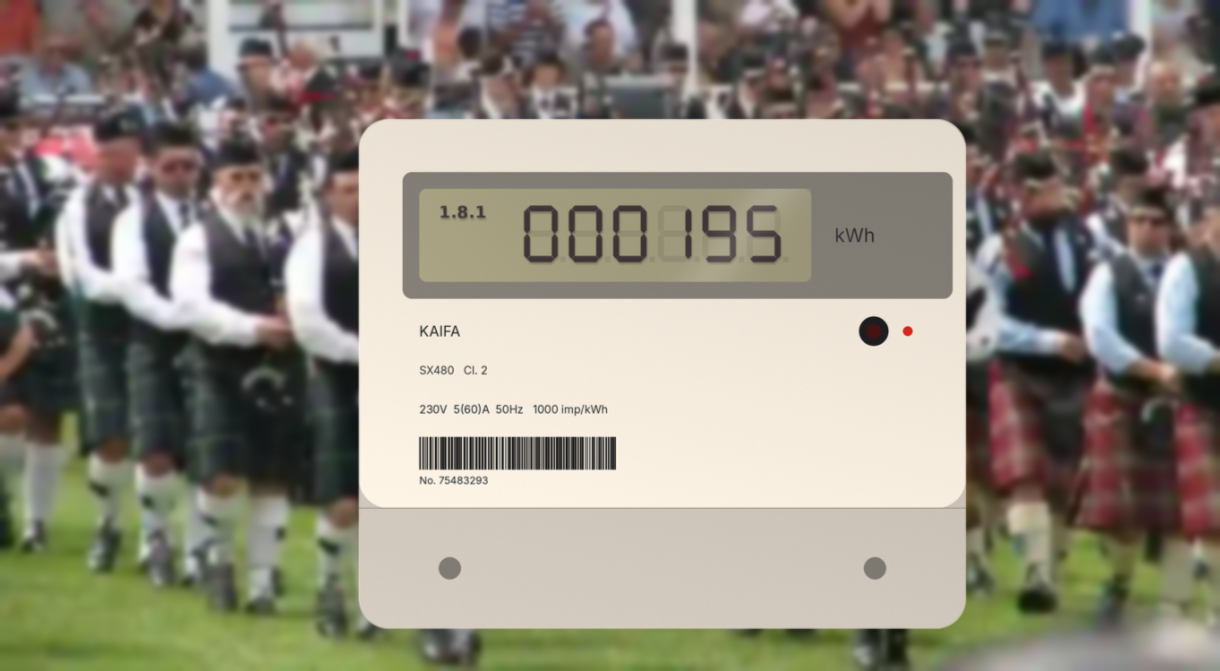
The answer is 195 kWh
